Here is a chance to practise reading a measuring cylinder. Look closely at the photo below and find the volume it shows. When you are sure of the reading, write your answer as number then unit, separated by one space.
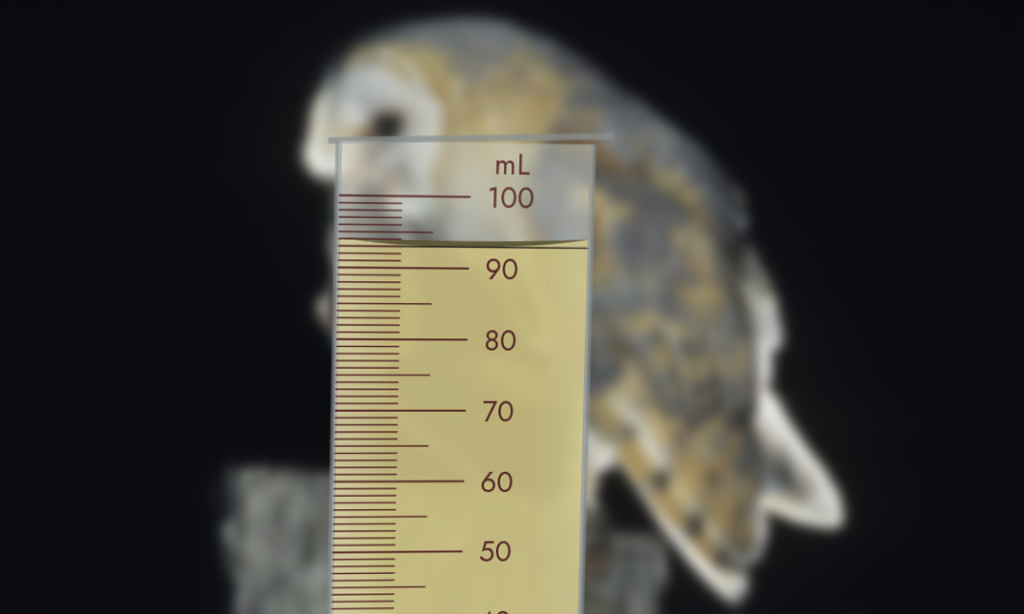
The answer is 93 mL
